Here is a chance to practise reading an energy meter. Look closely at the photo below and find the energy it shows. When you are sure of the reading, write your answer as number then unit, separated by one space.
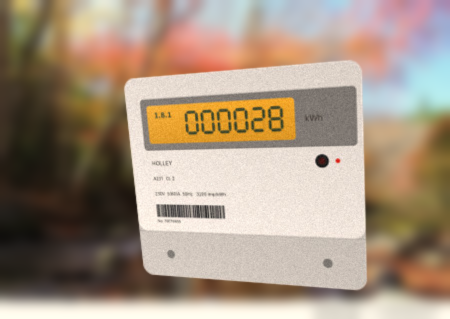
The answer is 28 kWh
